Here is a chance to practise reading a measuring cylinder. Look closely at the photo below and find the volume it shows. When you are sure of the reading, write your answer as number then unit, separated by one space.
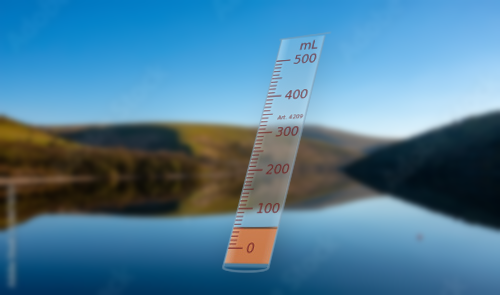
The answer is 50 mL
